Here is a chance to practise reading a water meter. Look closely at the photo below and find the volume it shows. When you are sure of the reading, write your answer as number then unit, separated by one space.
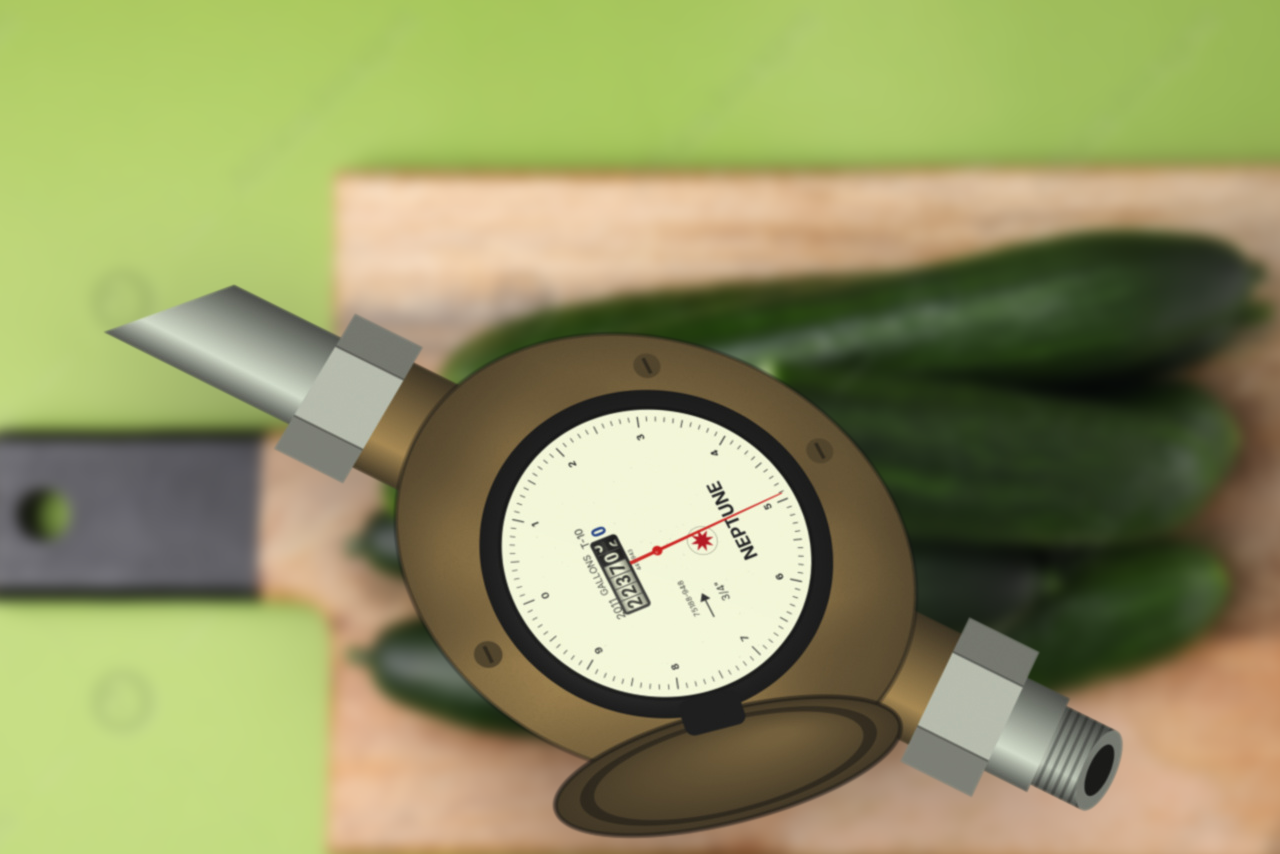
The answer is 2237054.9 gal
